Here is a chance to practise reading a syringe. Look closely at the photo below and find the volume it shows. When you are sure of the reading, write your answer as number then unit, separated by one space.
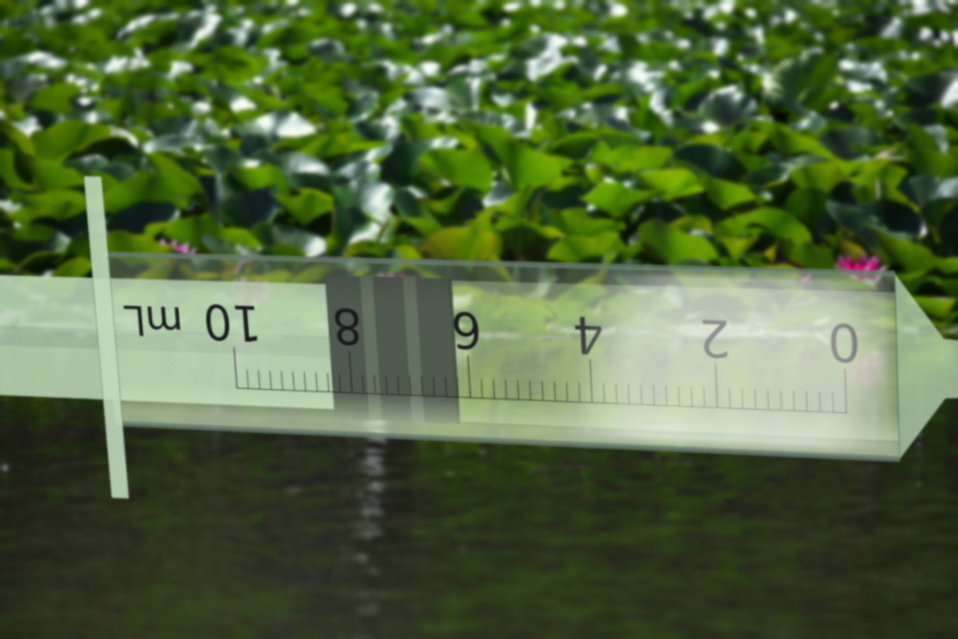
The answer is 6.2 mL
